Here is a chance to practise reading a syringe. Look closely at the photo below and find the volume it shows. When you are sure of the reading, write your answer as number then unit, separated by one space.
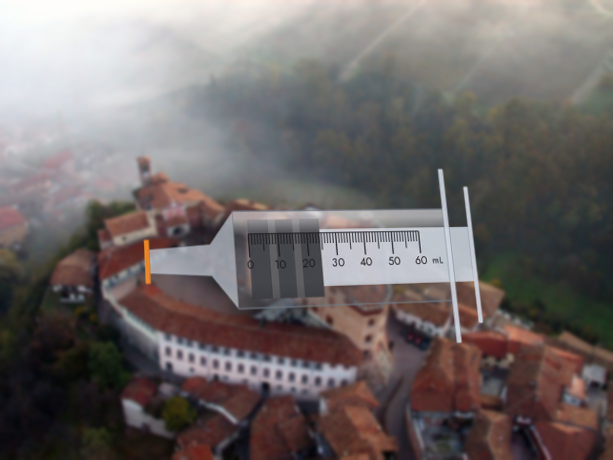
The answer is 0 mL
